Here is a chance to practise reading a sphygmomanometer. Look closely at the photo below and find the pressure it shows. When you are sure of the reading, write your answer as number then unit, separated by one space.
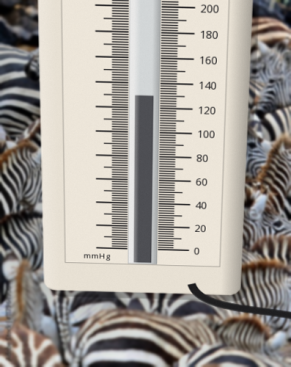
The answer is 130 mmHg
